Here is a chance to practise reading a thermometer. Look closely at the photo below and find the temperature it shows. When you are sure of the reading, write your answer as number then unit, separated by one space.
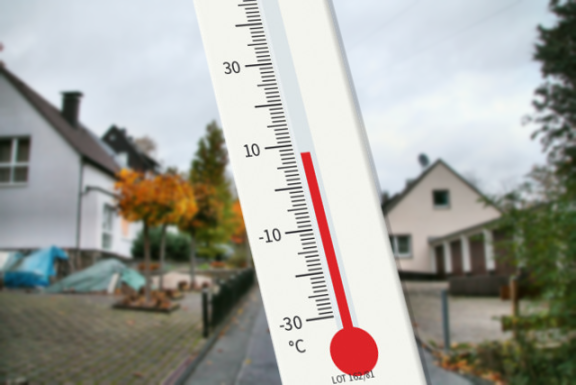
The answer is 8 °C
